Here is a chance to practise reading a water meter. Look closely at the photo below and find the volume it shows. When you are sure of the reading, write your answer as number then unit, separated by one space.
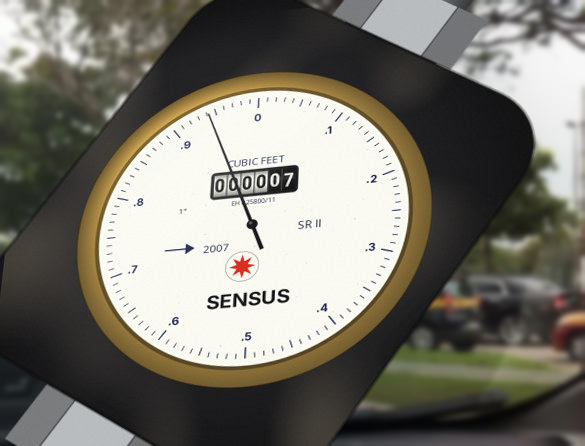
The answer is 6.94 ft³
